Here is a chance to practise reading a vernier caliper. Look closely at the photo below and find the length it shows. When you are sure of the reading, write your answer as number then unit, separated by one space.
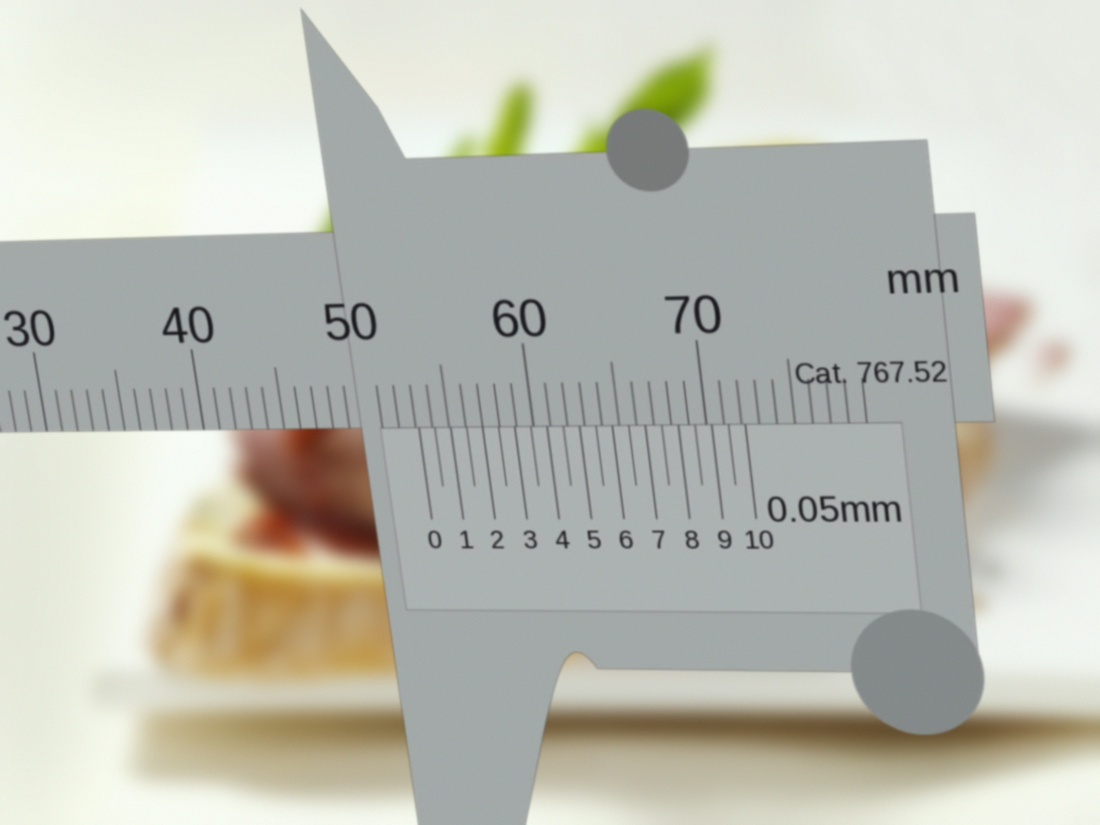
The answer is 53.2 mm
